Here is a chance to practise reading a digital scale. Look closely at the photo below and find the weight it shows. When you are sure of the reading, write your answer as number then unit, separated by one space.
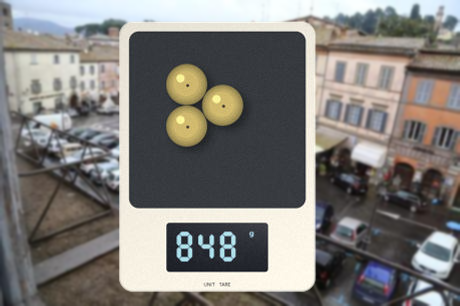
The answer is 848 g
